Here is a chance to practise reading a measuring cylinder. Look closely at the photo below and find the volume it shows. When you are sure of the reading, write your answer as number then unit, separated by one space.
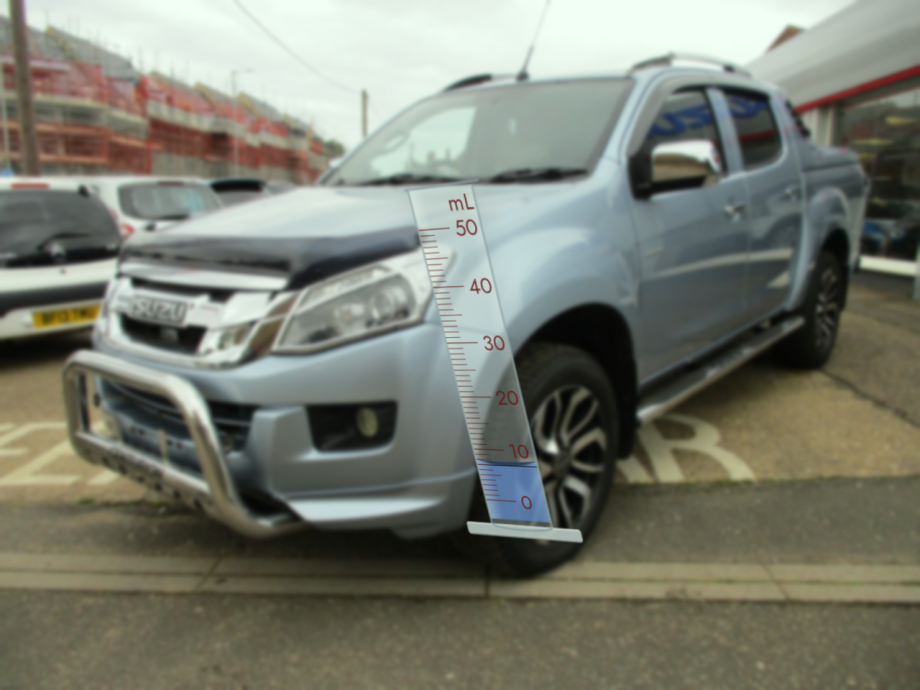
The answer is 7 mL
